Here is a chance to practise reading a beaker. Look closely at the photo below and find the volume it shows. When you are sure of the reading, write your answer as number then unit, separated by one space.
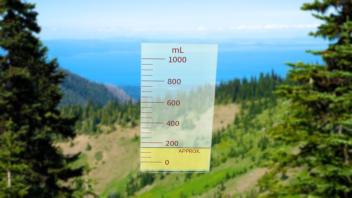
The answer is 150 mL
